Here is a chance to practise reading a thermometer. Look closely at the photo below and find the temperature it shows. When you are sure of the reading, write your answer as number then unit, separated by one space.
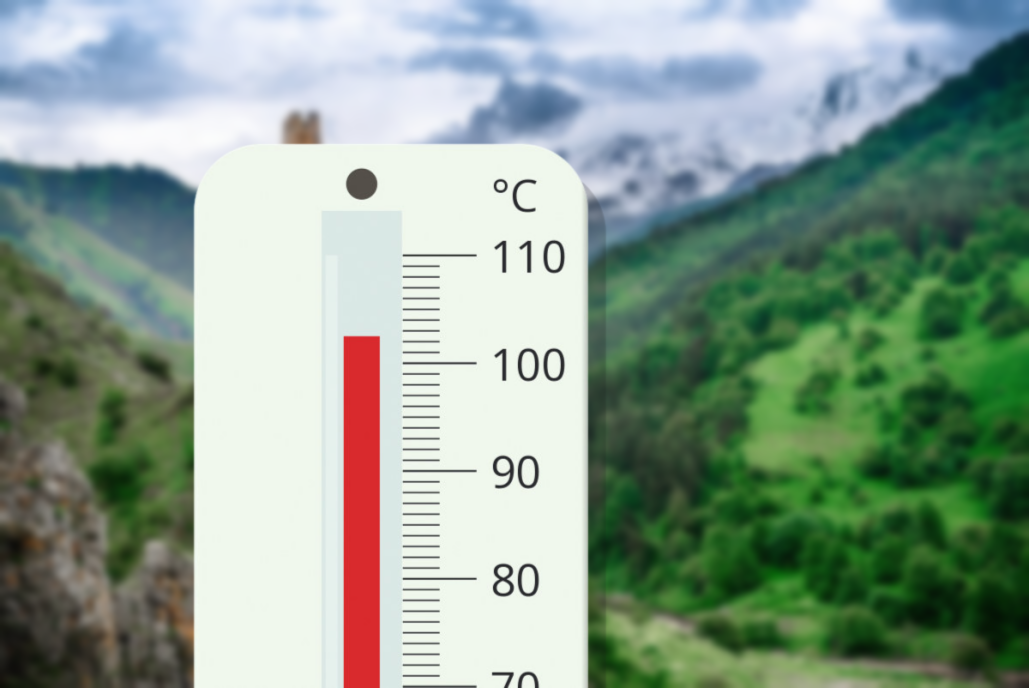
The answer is 102.5 °C
